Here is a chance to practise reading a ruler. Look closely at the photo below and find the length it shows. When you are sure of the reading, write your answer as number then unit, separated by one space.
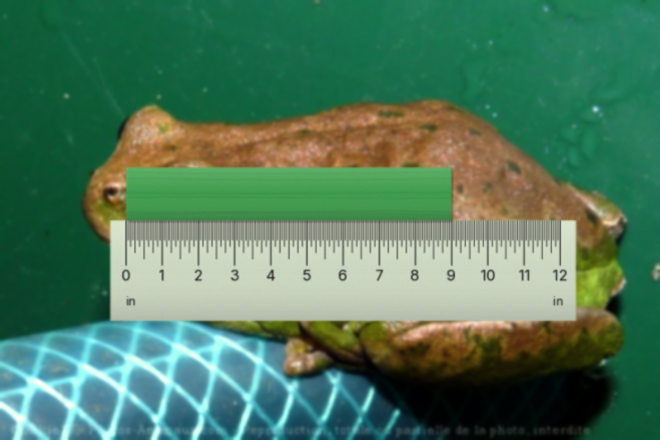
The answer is 9 in
